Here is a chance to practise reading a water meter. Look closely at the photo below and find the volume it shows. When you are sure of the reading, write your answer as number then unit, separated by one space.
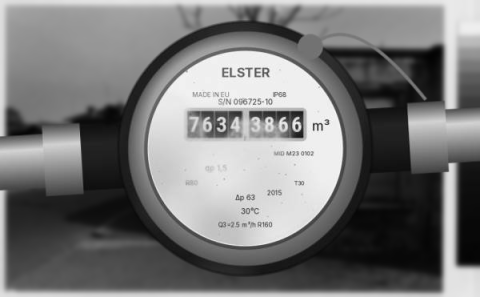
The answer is 7634.3866 m³
